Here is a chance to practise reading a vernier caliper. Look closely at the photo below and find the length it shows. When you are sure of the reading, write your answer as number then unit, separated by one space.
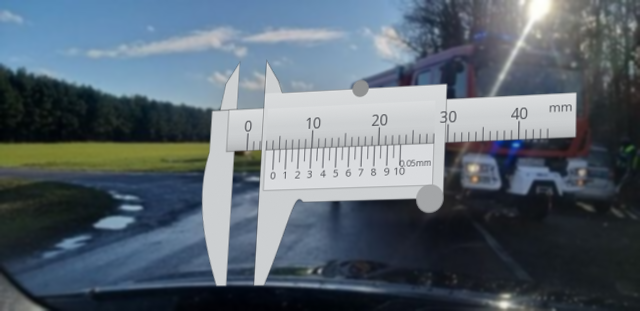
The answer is 4.2 mm
